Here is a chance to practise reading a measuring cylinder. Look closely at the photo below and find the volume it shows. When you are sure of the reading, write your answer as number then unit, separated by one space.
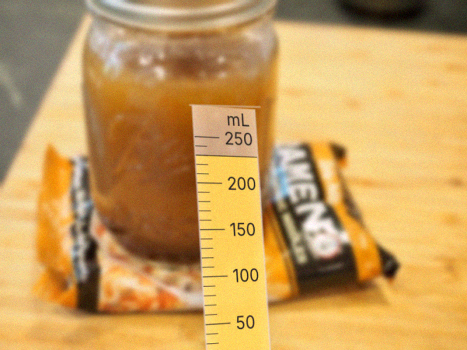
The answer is 230 mL
